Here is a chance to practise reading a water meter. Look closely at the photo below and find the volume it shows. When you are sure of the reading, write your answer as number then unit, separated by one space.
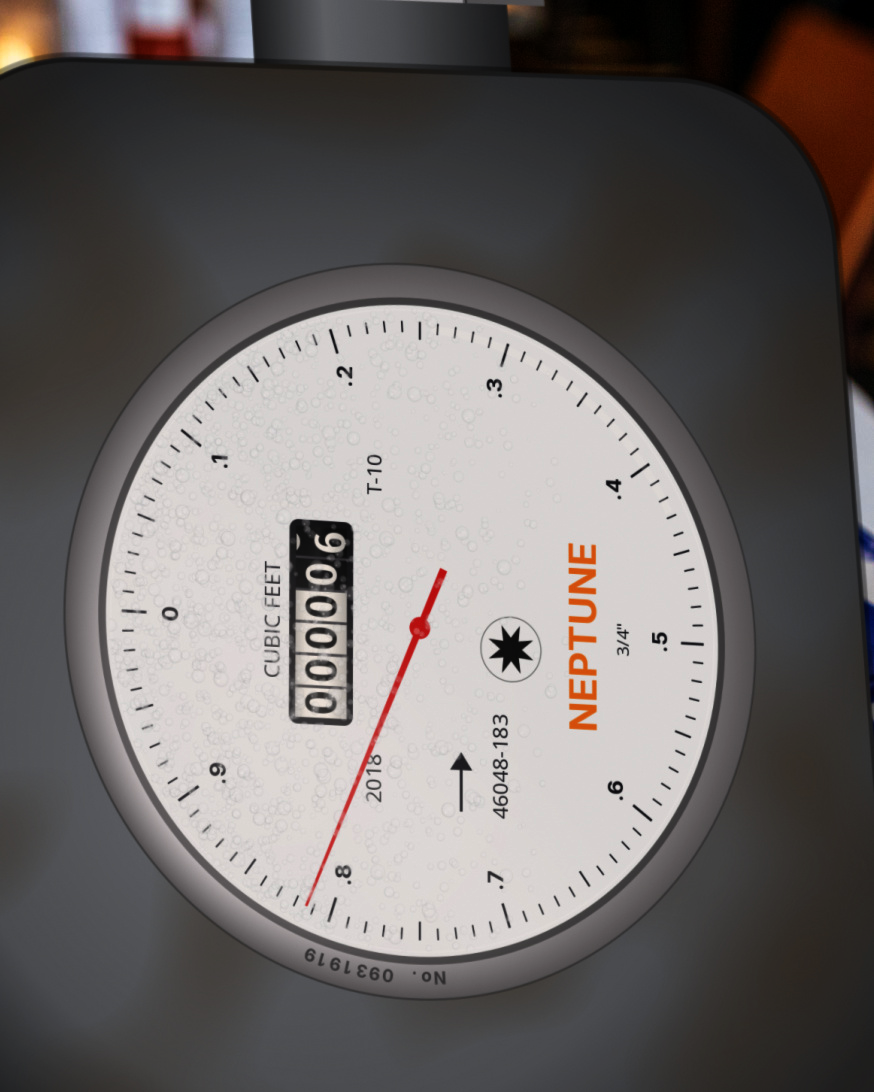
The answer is 5.81 ft³
